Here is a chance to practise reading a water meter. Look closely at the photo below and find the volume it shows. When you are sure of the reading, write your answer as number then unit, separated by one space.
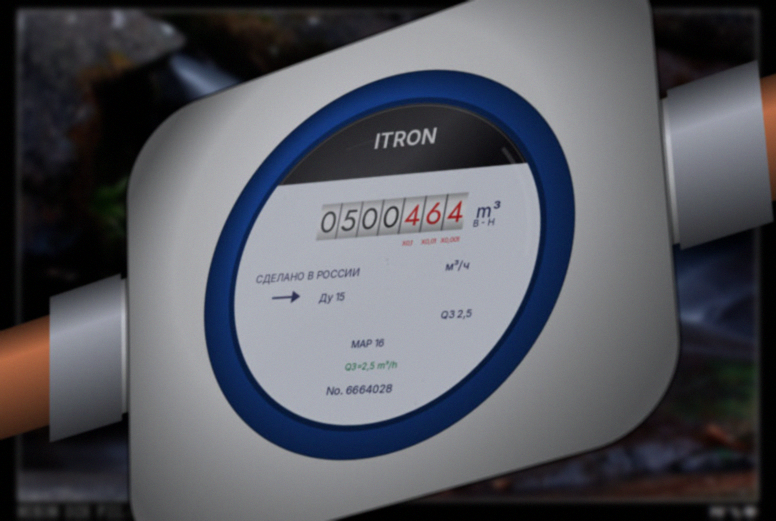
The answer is 500.464 m³
